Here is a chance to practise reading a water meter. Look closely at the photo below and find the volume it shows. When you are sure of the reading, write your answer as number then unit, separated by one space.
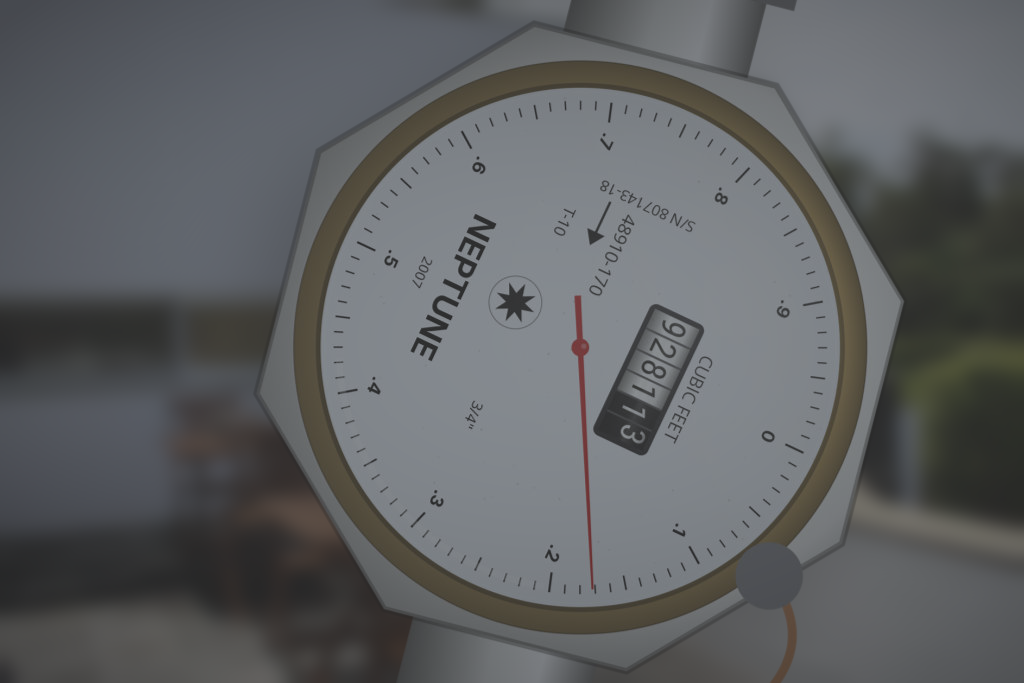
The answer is 928113.17 ft³
